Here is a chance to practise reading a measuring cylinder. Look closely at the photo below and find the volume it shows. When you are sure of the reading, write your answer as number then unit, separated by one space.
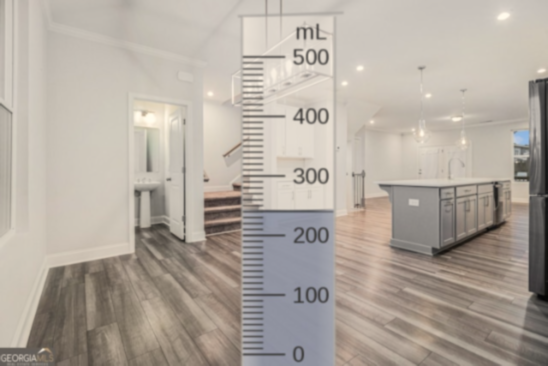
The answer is 240 mL
